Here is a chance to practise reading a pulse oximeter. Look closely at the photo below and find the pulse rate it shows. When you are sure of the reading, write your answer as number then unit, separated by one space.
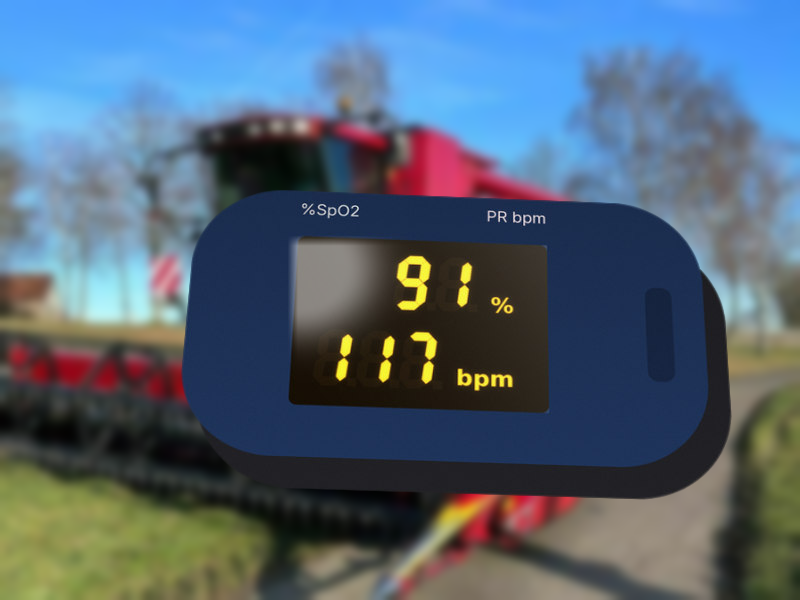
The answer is 117 bpm
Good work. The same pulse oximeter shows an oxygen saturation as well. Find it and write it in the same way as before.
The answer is 91 %
